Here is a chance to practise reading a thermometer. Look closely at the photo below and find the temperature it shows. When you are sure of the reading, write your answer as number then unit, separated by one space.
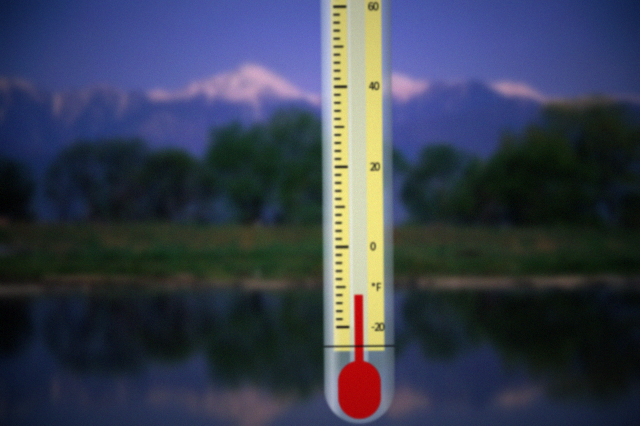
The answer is -12 °F
